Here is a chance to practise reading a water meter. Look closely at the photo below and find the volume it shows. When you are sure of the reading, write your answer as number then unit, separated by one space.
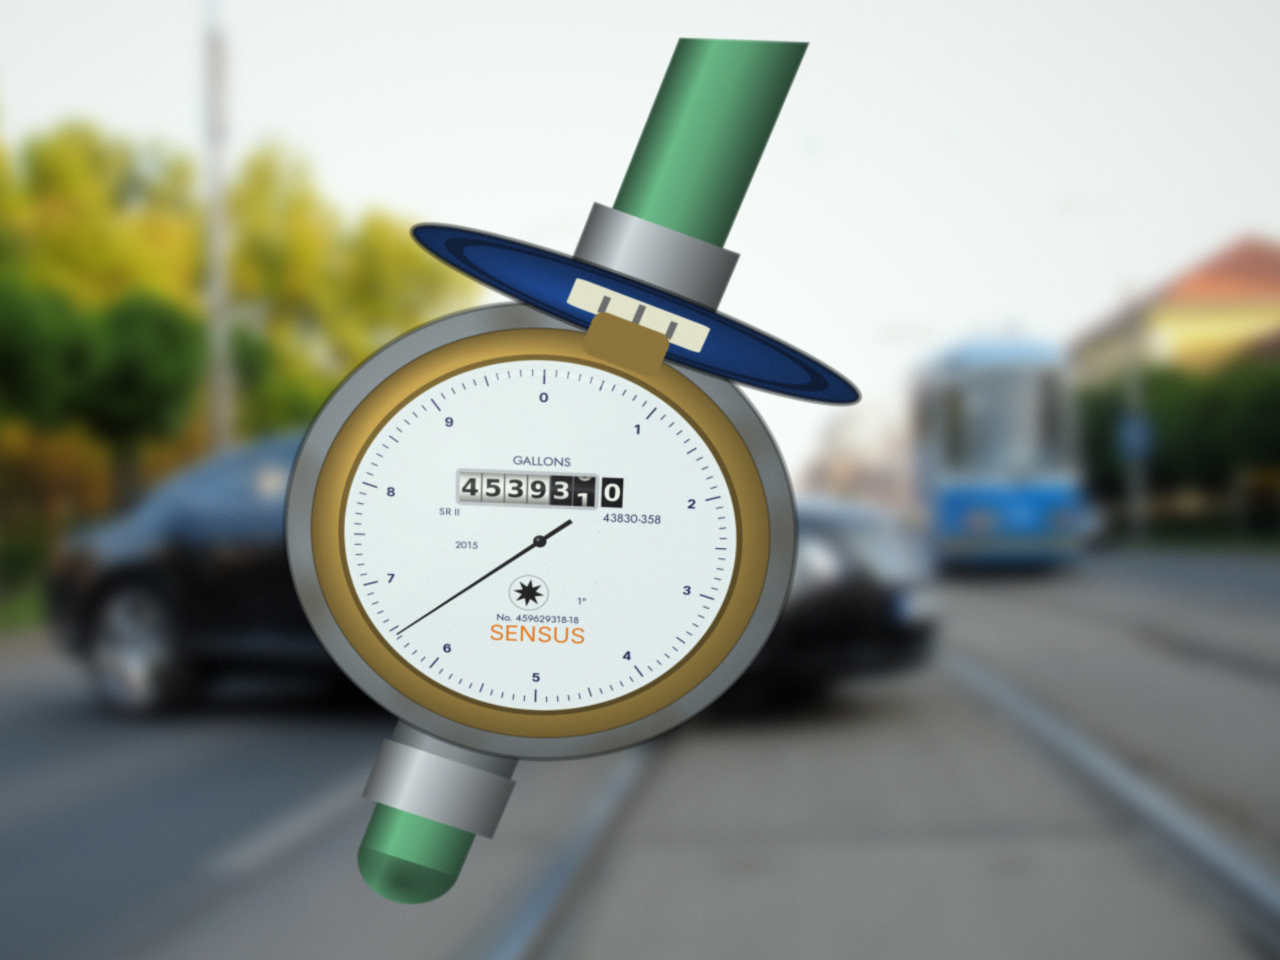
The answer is 4539306.4 gal
